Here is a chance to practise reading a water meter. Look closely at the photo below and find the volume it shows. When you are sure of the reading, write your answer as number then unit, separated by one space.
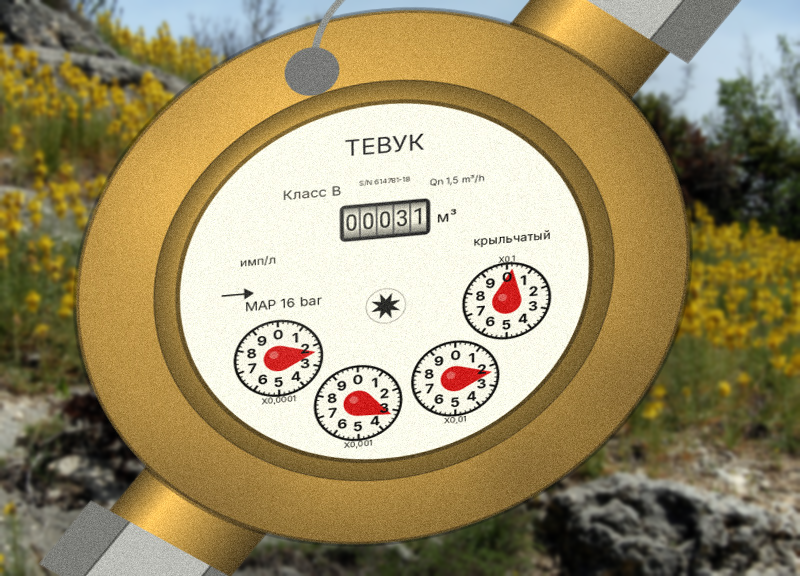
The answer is 31.0232 m³
